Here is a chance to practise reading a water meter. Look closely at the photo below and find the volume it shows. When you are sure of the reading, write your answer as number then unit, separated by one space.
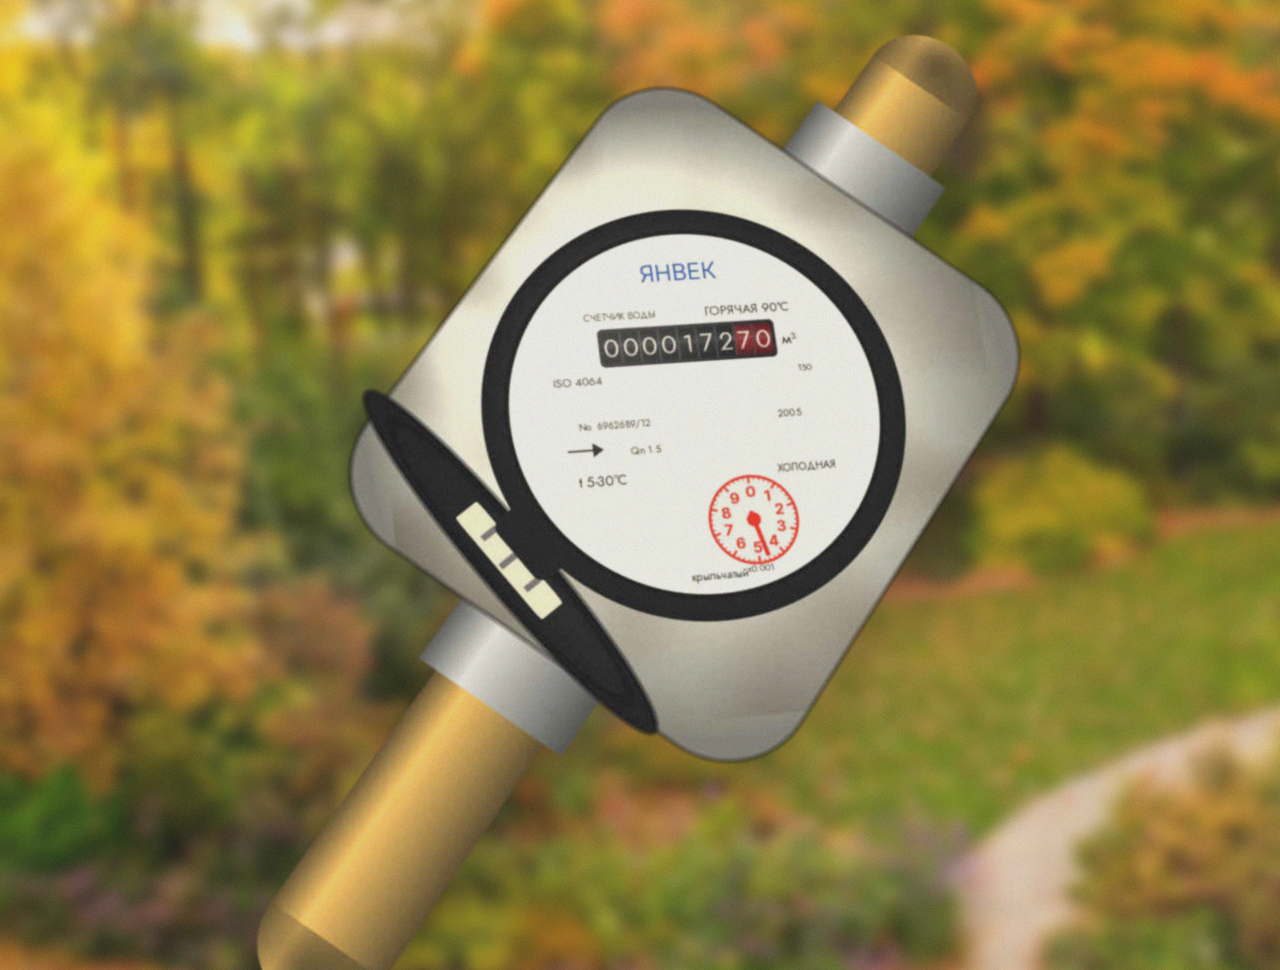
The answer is 172.704 m³
